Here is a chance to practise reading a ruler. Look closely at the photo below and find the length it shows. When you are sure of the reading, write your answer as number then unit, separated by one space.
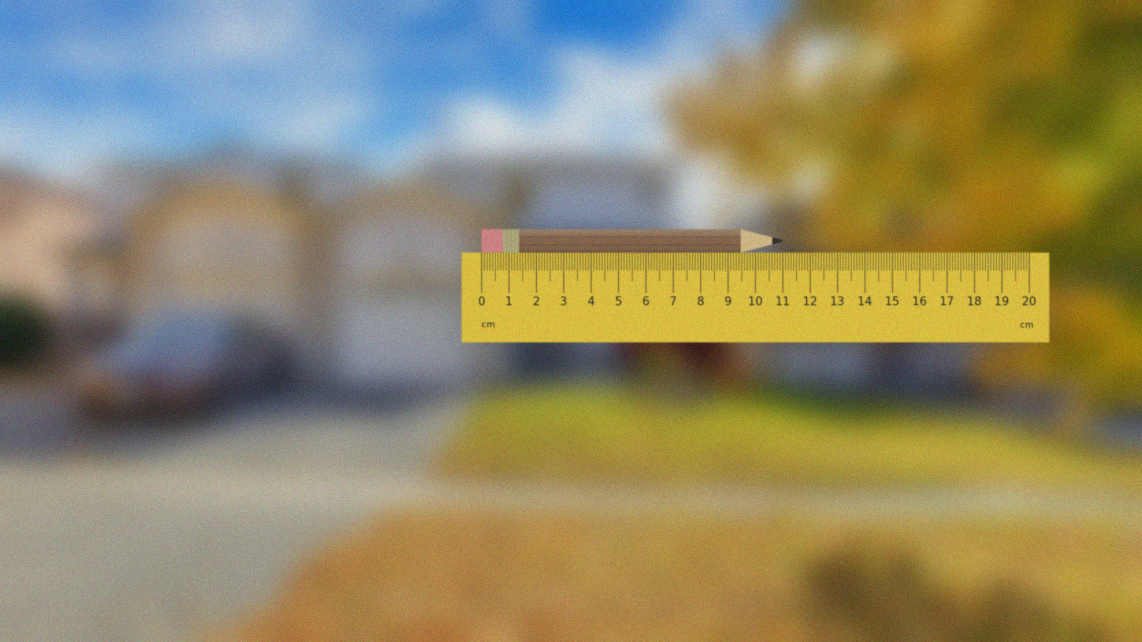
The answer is 11 cm
